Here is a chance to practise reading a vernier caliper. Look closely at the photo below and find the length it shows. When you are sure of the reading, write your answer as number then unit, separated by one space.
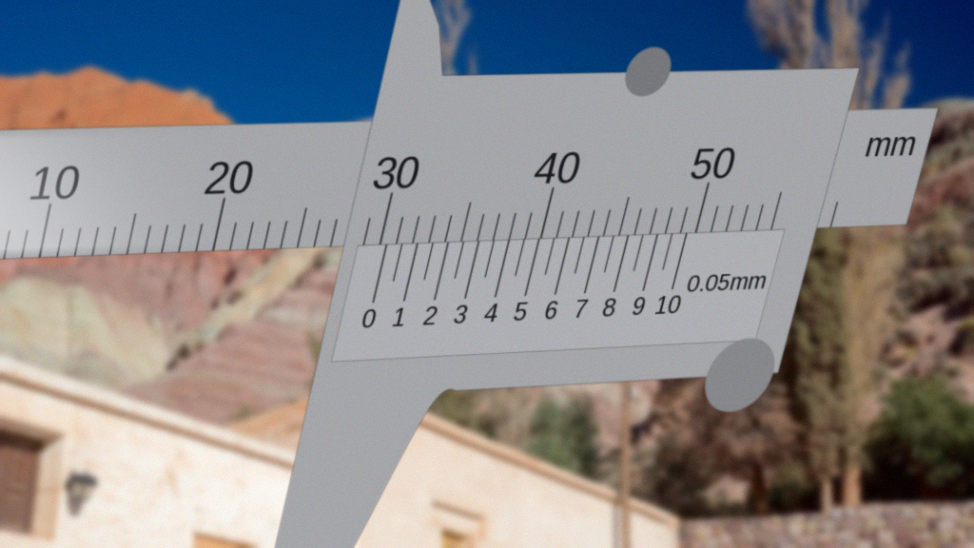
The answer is 30.4 mm
